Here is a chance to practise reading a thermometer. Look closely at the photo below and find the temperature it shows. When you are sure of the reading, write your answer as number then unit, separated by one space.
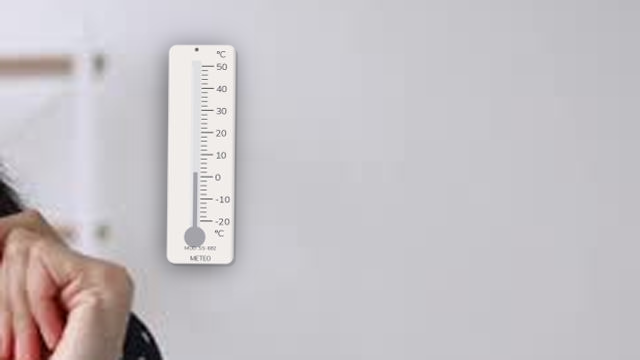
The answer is 2 °C
